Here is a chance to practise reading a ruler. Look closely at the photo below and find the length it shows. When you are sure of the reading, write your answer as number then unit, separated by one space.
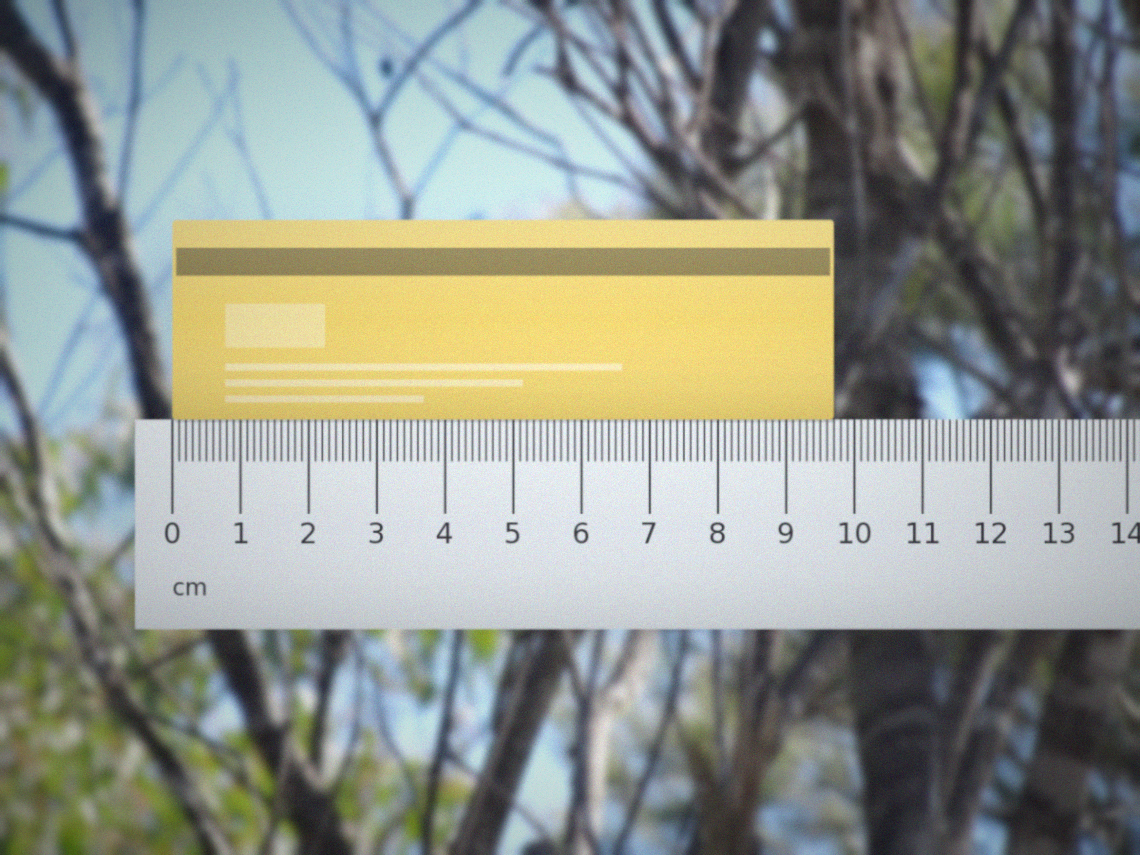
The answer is 9.7 cm
